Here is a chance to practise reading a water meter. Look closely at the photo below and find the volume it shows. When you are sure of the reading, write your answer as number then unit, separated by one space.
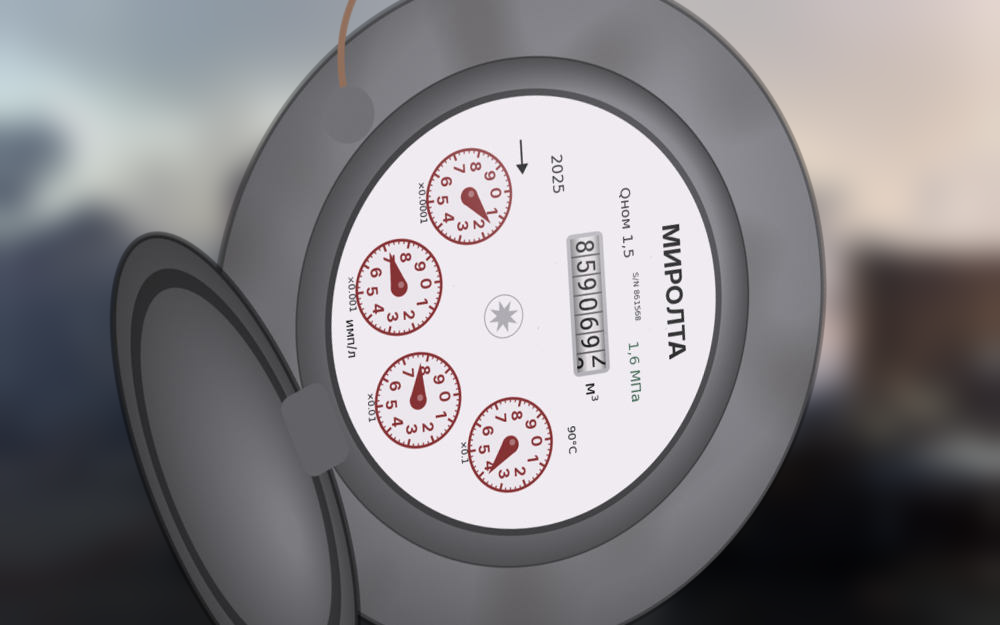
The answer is 8590692.3771 m³
